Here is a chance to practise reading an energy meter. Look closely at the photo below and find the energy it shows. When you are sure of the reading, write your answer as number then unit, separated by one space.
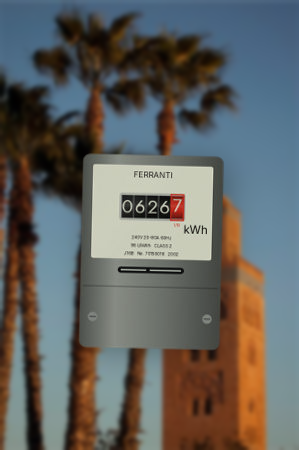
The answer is 626.7 kWh
